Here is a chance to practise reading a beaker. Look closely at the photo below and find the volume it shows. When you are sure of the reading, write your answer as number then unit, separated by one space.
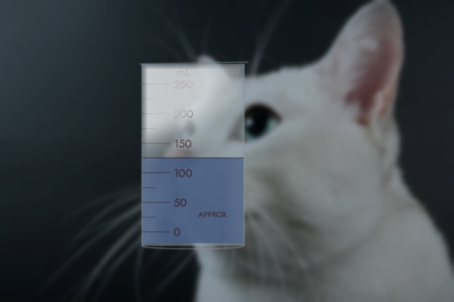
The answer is 125 mL
